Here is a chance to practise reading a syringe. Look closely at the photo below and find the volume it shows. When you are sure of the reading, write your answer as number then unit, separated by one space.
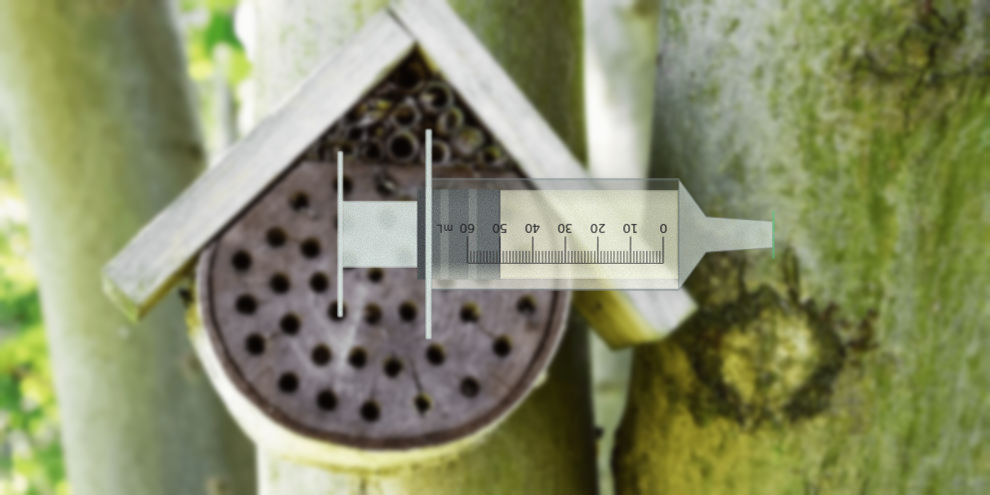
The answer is 50 mL
